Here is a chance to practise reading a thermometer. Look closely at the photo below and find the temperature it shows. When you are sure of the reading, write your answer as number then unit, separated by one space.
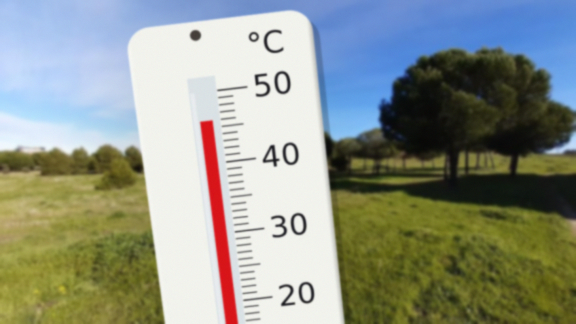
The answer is 46 °C
